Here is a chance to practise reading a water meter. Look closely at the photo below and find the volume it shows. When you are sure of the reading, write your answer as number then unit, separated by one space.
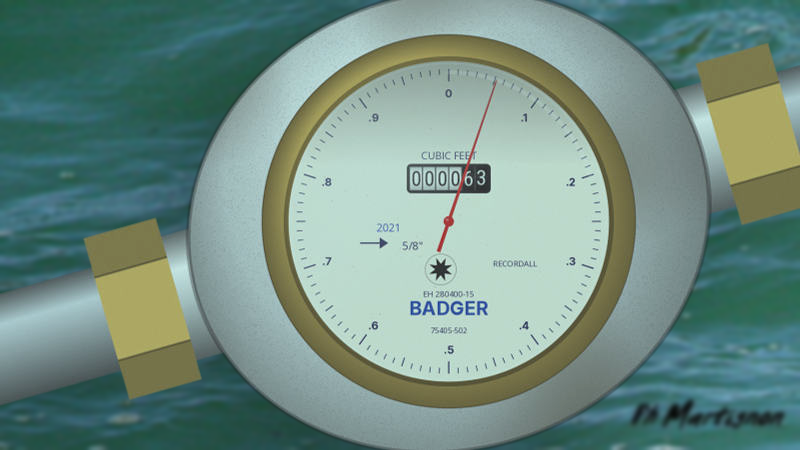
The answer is 63.05 ft³
